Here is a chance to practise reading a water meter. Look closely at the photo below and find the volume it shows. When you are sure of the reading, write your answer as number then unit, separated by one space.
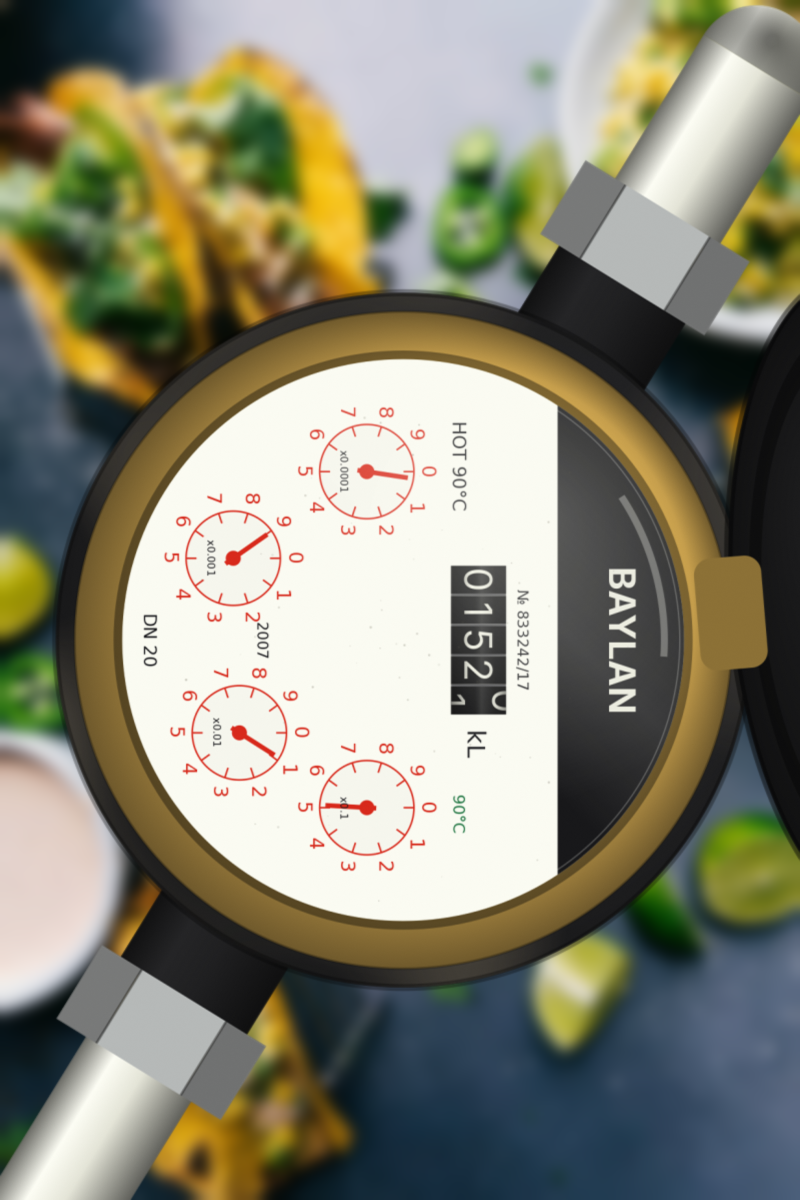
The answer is 1520.5090 kL
